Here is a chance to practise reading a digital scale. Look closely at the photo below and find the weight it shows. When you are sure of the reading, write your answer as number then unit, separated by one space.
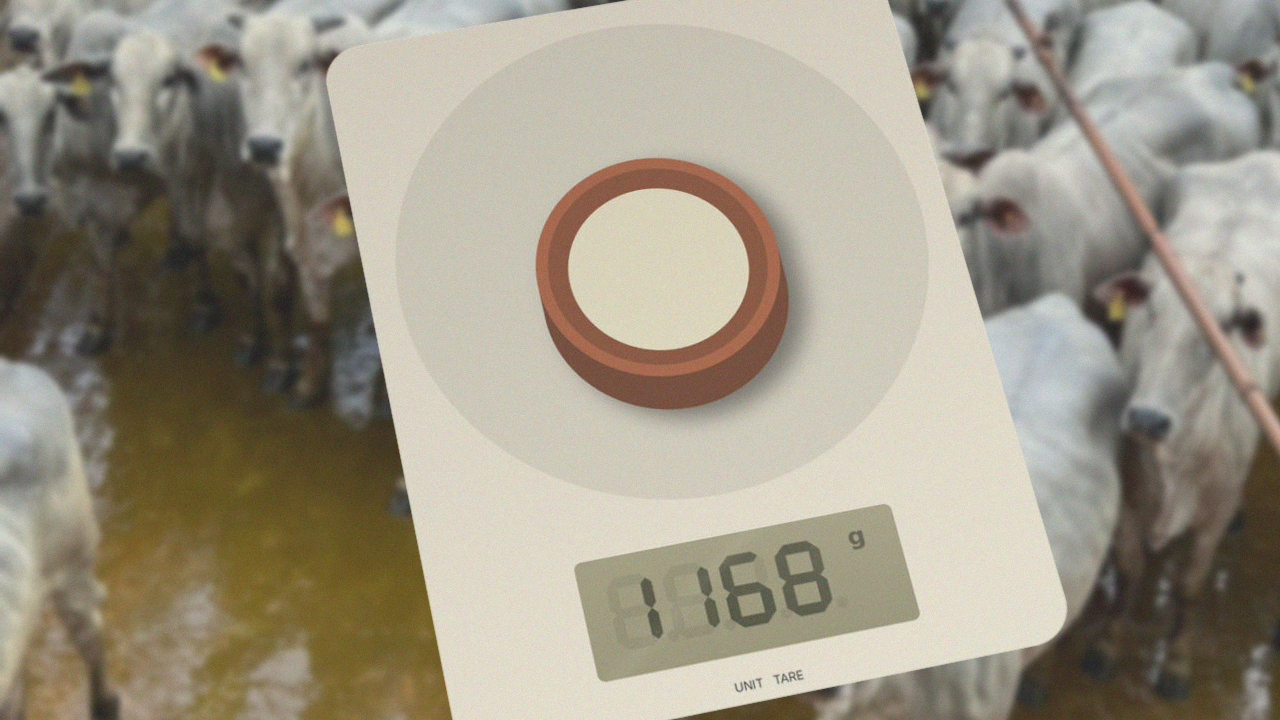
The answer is 1168 g
